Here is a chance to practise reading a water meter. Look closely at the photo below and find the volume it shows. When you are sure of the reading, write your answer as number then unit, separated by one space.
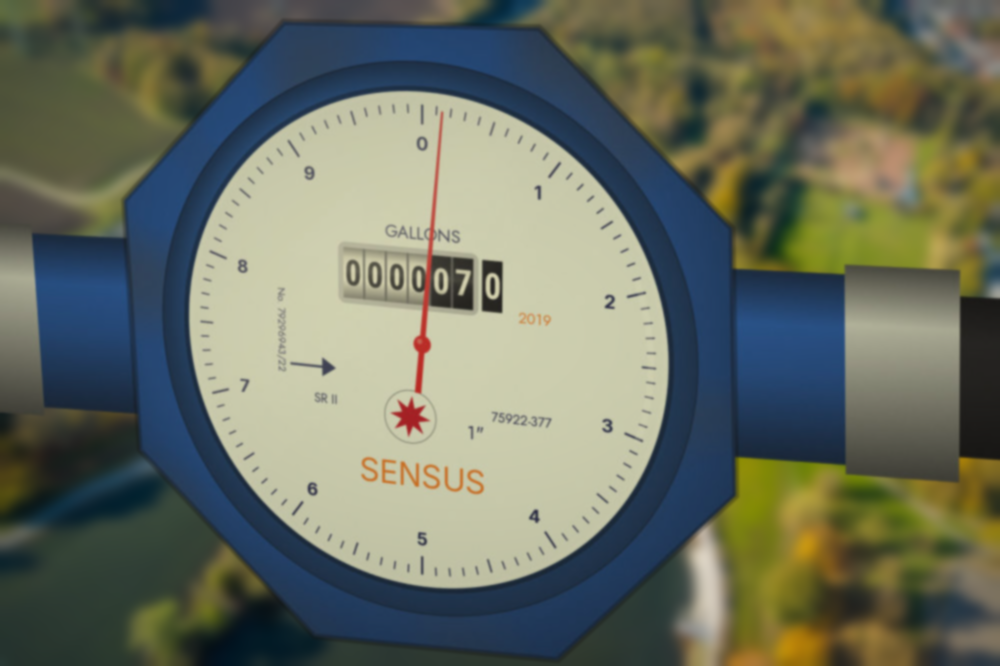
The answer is 70.1 gal
